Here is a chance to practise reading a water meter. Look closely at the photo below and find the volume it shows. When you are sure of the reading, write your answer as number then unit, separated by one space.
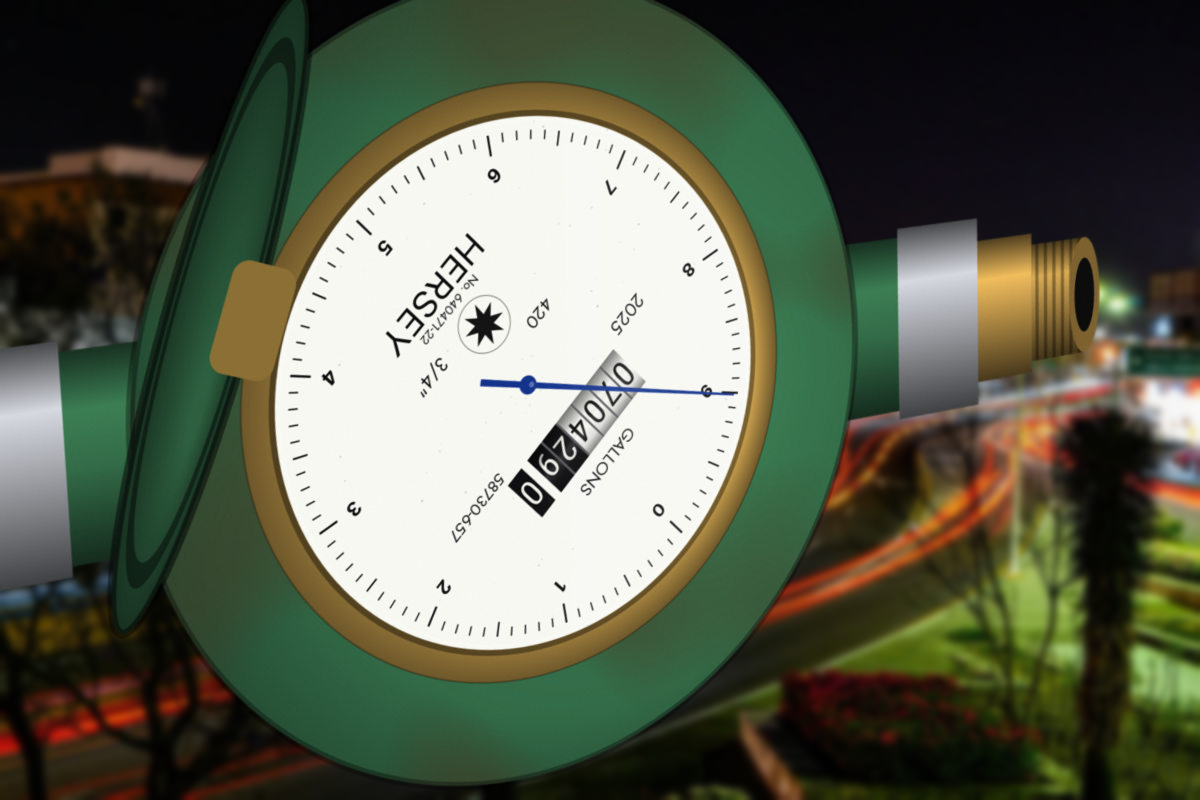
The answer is 704289.0 gal
